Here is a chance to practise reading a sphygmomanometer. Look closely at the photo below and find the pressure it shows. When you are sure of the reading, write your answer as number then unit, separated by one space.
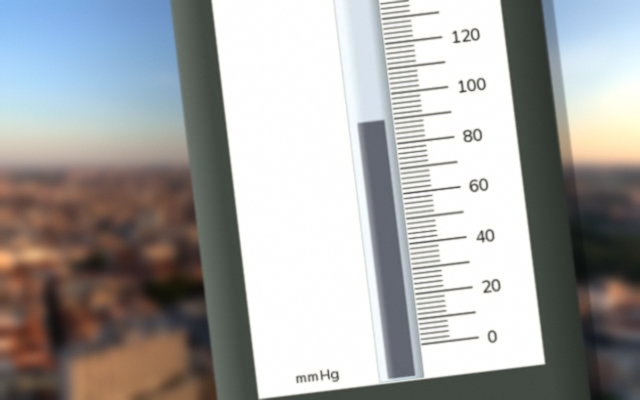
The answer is 90 mmHg
